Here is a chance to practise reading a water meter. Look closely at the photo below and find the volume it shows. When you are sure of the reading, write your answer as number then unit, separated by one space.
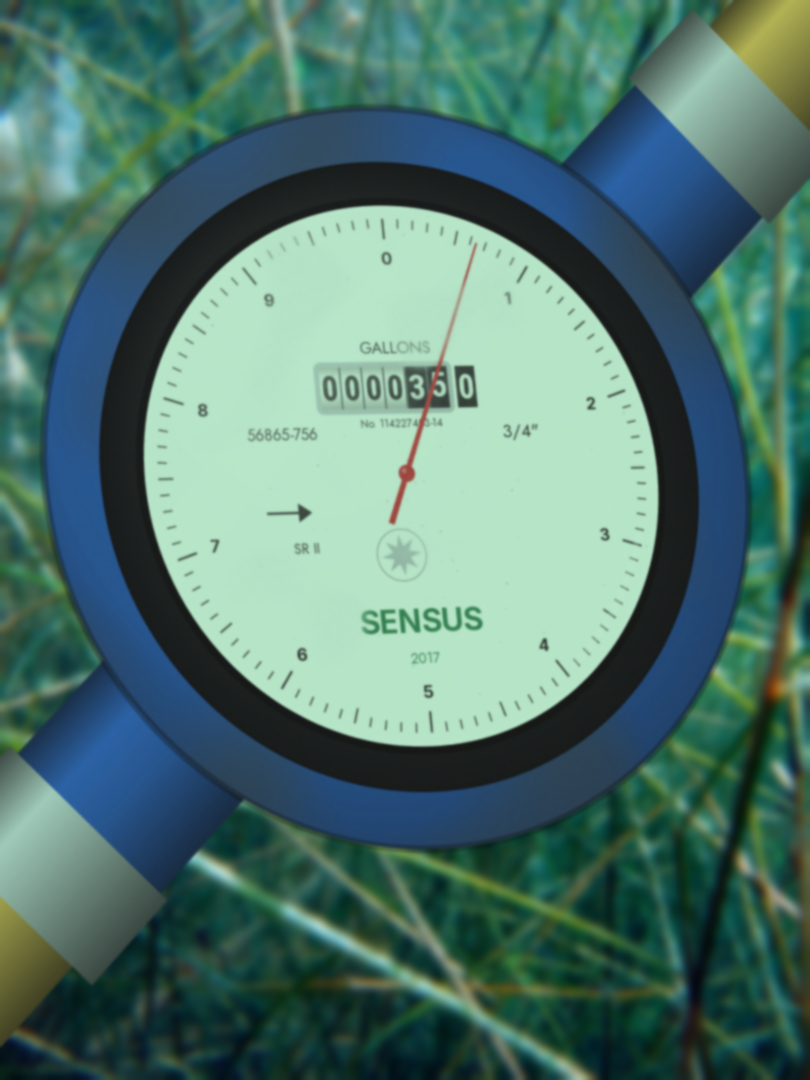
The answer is 350.6 gal
